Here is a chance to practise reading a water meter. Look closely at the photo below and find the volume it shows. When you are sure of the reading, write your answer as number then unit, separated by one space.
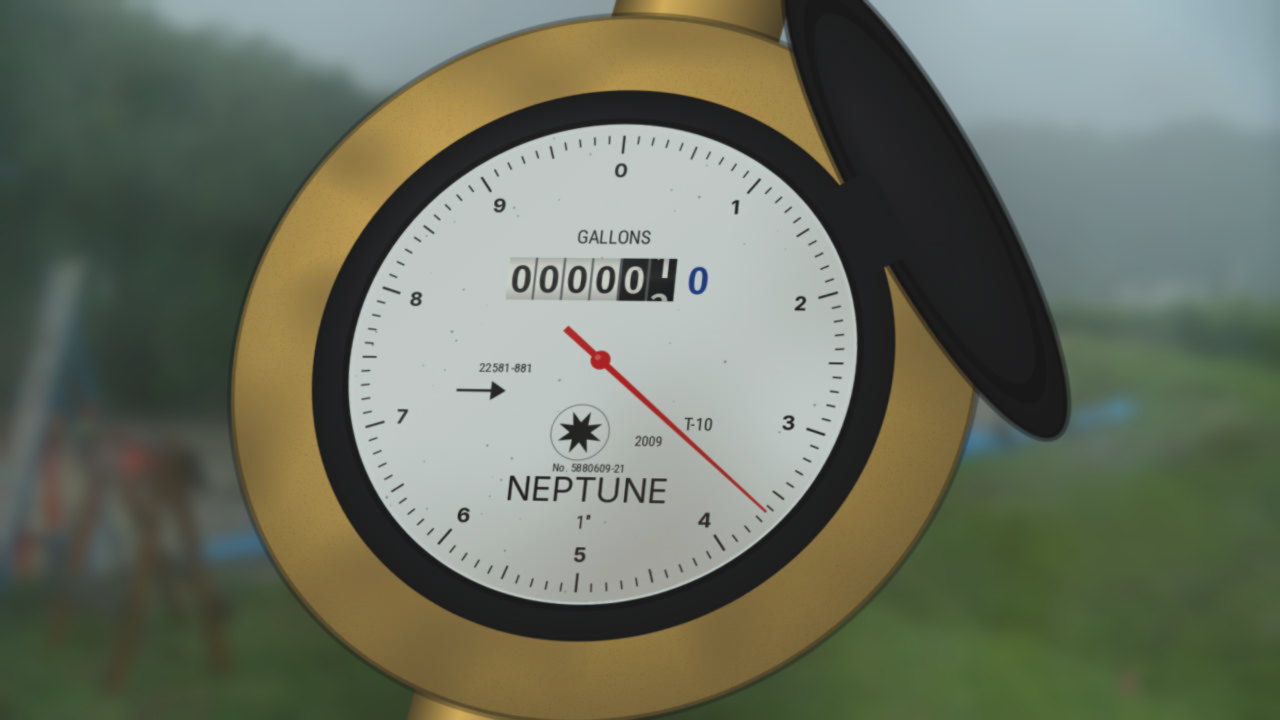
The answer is 13.6 gal
